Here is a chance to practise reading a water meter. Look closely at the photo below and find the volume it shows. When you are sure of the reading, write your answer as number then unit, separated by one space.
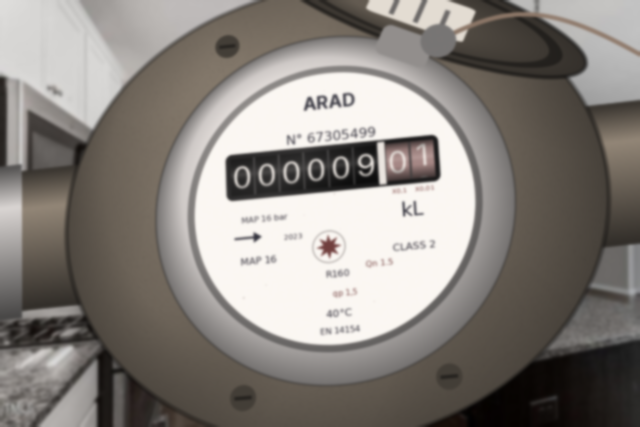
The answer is 9.01 kL
